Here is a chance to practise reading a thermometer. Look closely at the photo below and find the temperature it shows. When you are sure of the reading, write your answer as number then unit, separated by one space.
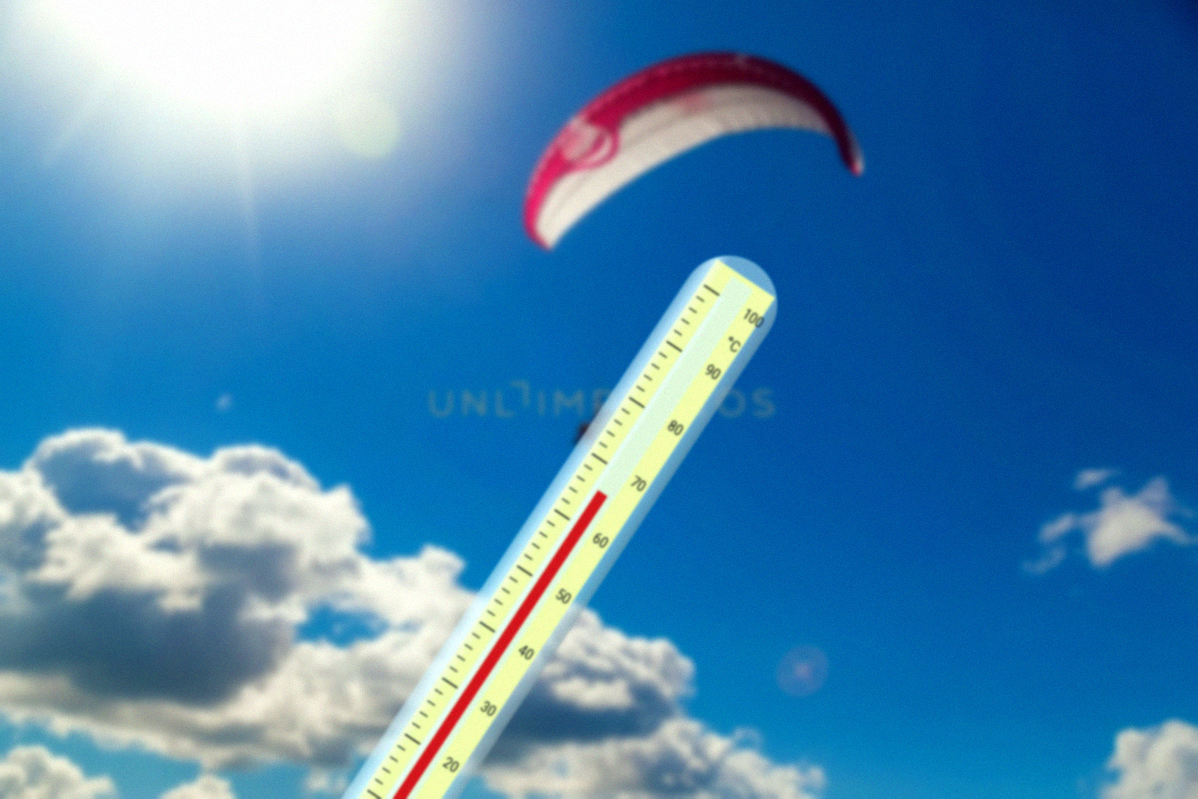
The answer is 66 °C
